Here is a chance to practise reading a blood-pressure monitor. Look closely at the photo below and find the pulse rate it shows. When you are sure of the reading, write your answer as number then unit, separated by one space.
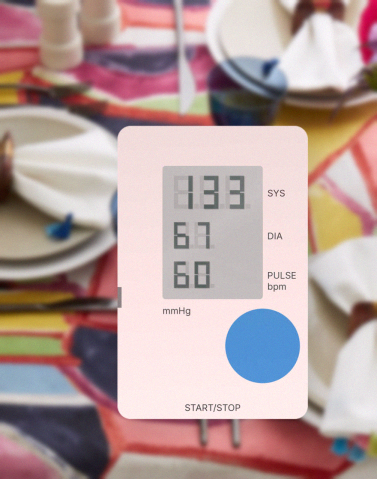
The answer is 60 bpm
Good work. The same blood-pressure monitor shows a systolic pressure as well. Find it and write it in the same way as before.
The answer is 133 mmHg
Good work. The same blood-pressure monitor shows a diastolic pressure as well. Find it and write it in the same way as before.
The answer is 67 mmHg
